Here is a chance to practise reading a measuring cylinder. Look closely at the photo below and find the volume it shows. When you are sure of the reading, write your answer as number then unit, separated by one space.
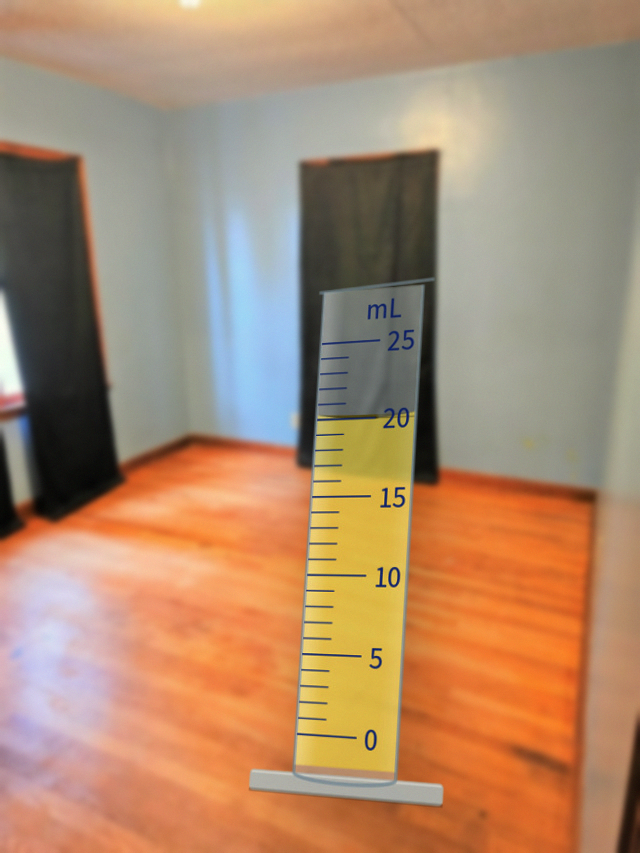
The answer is 20 mL
